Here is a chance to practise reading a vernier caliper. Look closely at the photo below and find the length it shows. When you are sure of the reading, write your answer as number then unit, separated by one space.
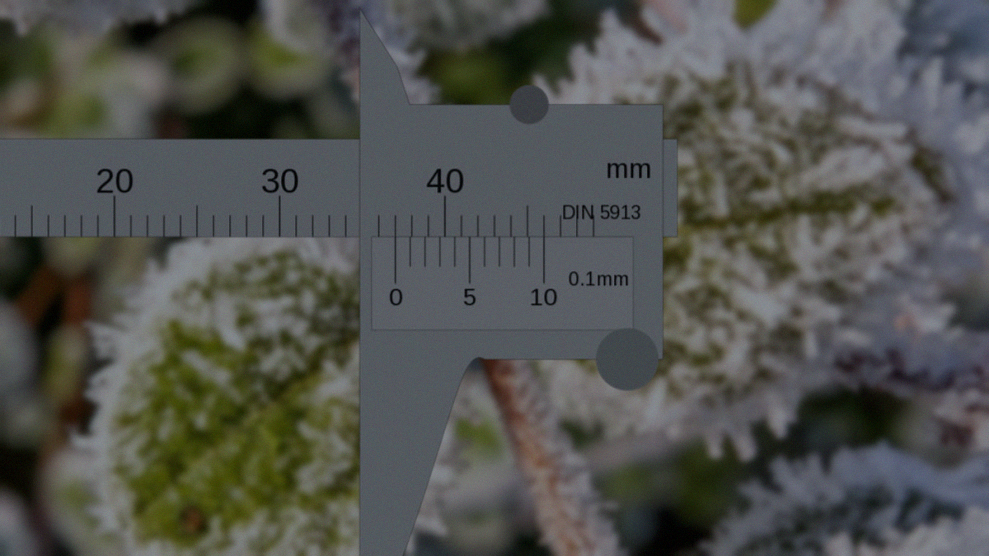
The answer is 37.0 mm
